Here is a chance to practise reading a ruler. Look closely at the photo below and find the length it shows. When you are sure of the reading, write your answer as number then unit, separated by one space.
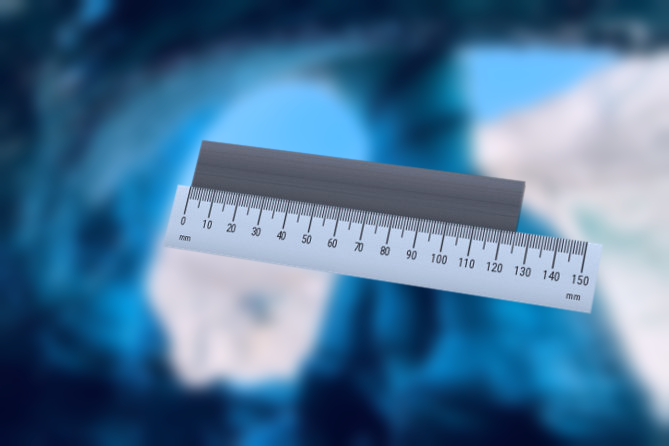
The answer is 125 mm
